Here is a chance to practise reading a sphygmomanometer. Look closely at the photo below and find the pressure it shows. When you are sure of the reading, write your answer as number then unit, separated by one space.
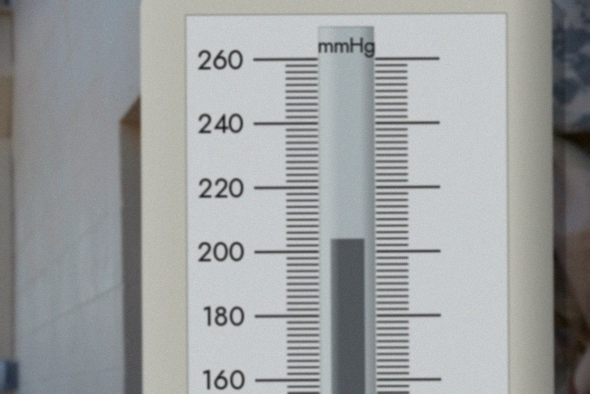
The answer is 204 mmHg
